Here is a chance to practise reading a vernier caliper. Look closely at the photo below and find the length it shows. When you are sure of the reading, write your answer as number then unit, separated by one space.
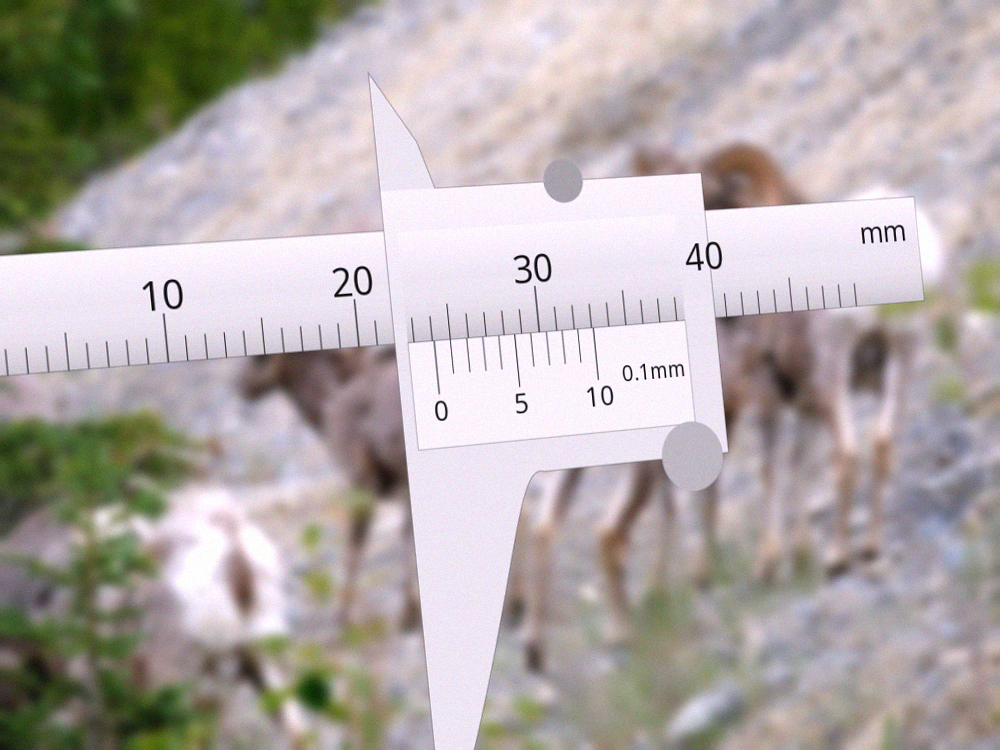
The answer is 24.1 mm
